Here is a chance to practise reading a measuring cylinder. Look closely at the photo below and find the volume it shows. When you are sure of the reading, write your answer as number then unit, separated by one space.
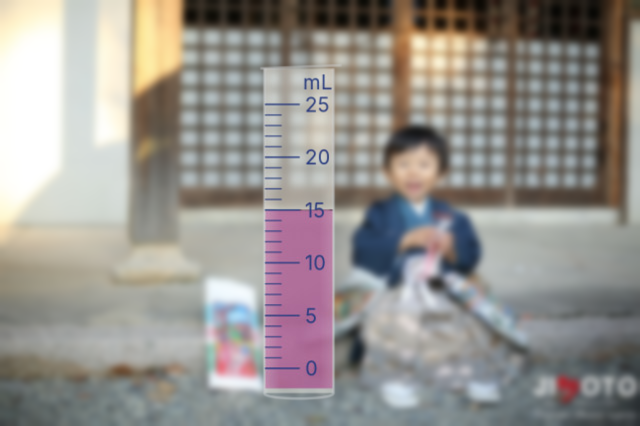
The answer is 15 mL
